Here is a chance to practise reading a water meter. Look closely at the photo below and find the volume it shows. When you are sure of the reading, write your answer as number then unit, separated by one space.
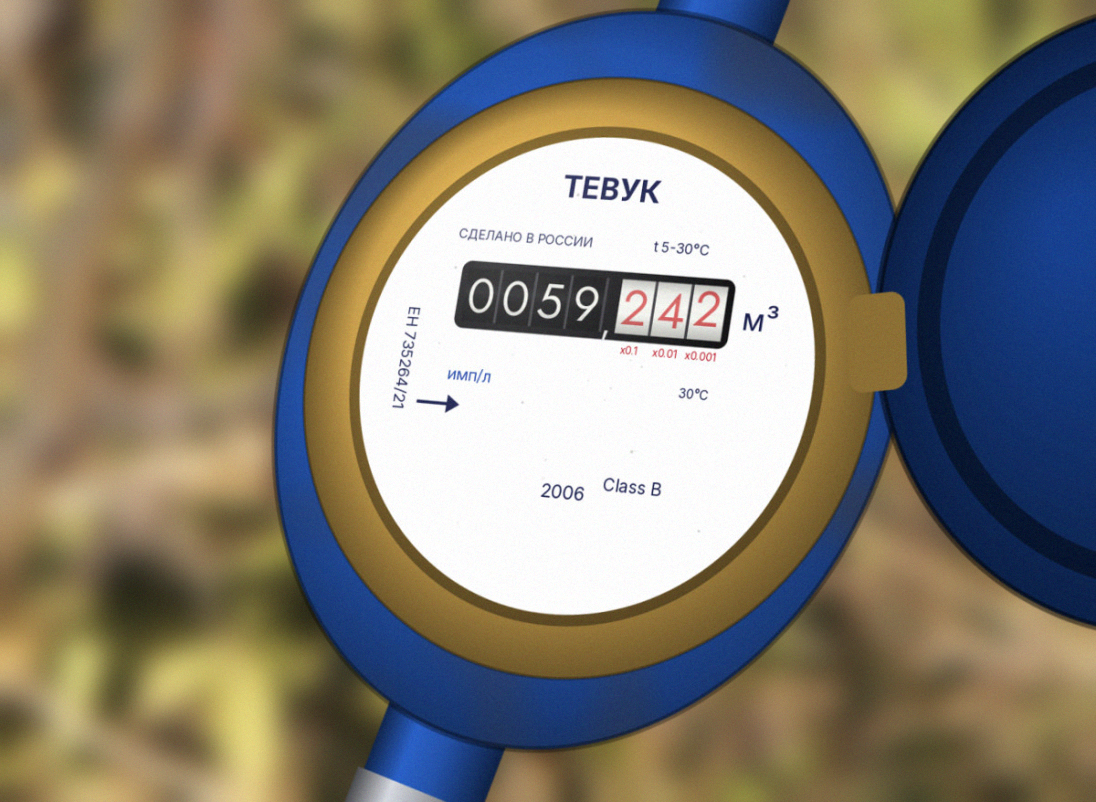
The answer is 59.242 m³
